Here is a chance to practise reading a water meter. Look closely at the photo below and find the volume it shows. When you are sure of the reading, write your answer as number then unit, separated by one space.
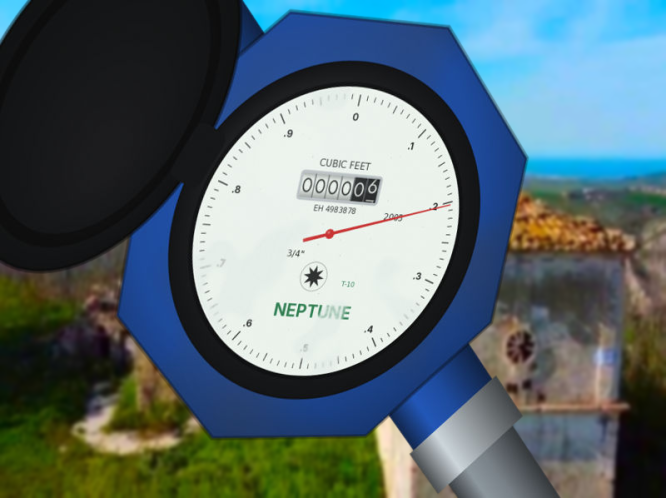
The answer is 6.20 ft³
